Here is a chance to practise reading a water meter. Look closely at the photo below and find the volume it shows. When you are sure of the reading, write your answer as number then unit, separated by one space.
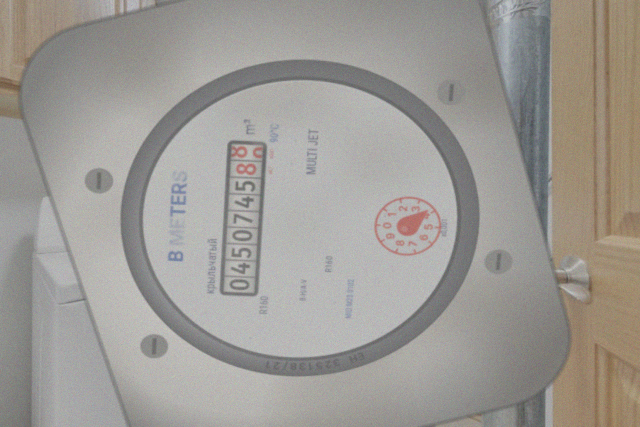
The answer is 450745.883 m³
